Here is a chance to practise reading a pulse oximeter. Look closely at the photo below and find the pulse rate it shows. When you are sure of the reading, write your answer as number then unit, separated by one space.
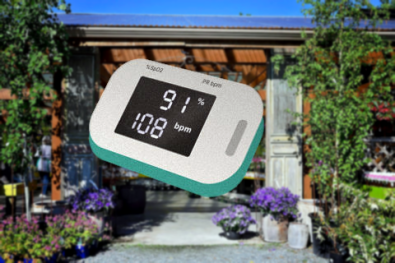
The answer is 108 bpm
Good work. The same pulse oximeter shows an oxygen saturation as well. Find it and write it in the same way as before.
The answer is 91 %
